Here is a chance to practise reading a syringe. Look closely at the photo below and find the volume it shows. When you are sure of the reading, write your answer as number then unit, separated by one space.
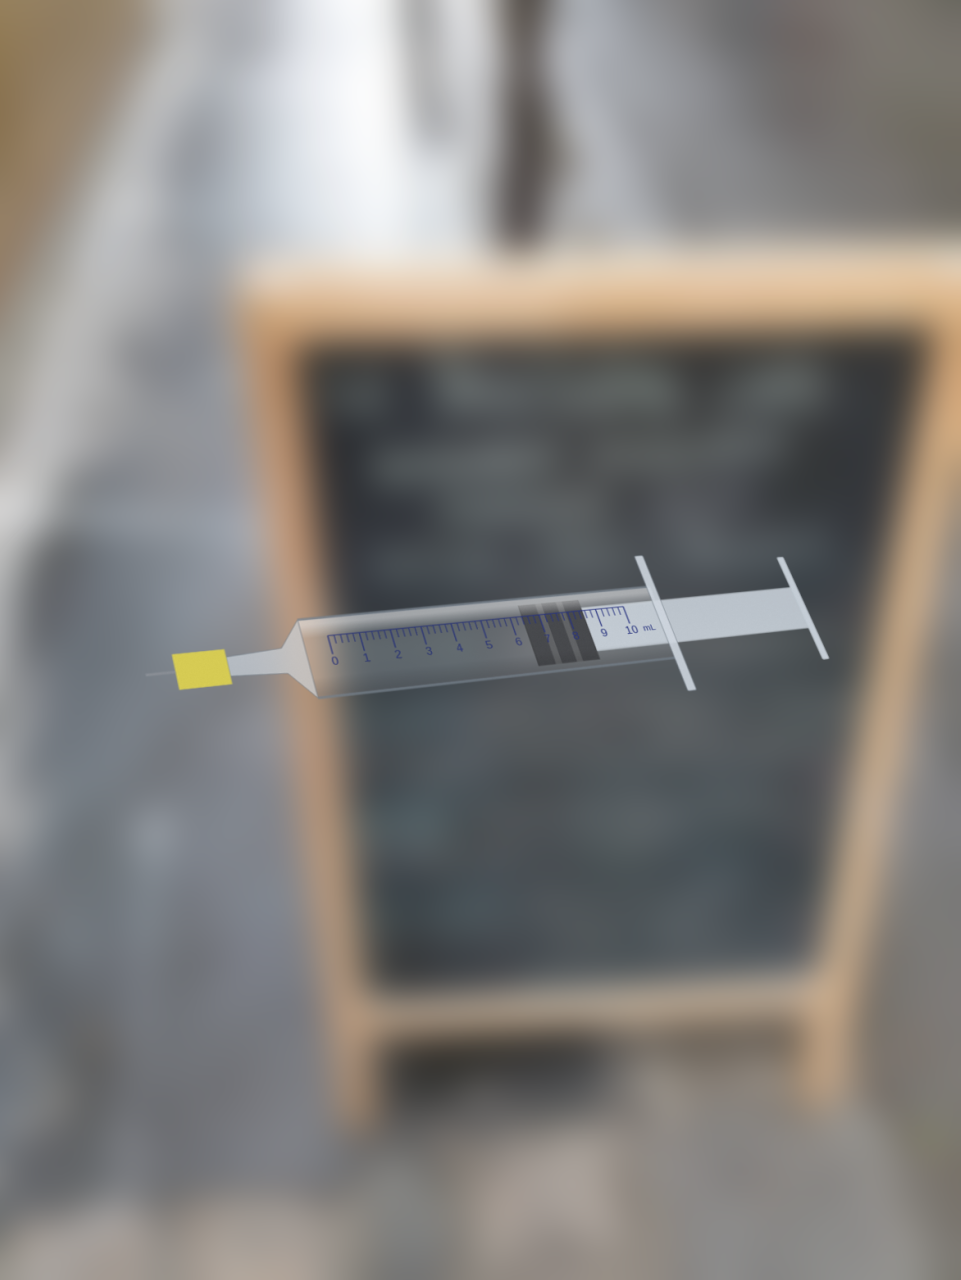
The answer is 6.4 mL
